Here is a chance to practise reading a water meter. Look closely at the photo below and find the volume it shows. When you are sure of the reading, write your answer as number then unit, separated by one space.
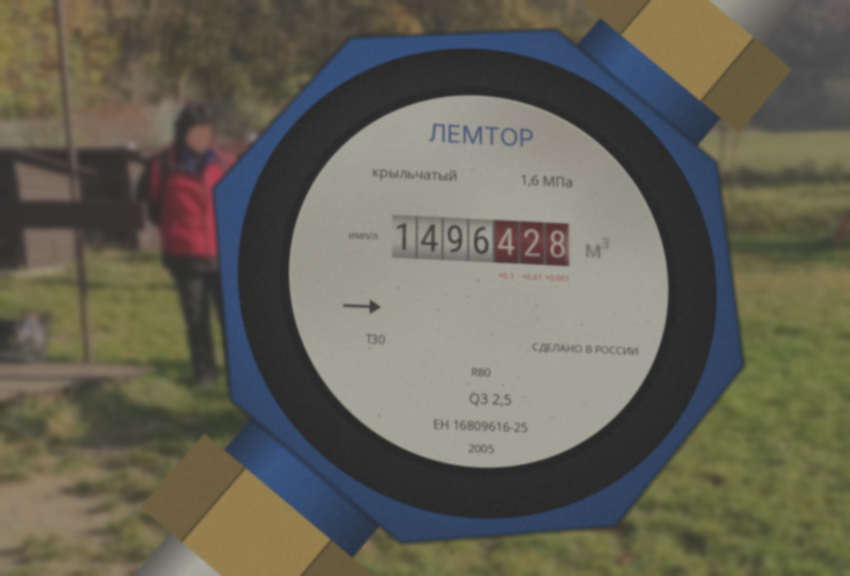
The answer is 1496.428 m³
